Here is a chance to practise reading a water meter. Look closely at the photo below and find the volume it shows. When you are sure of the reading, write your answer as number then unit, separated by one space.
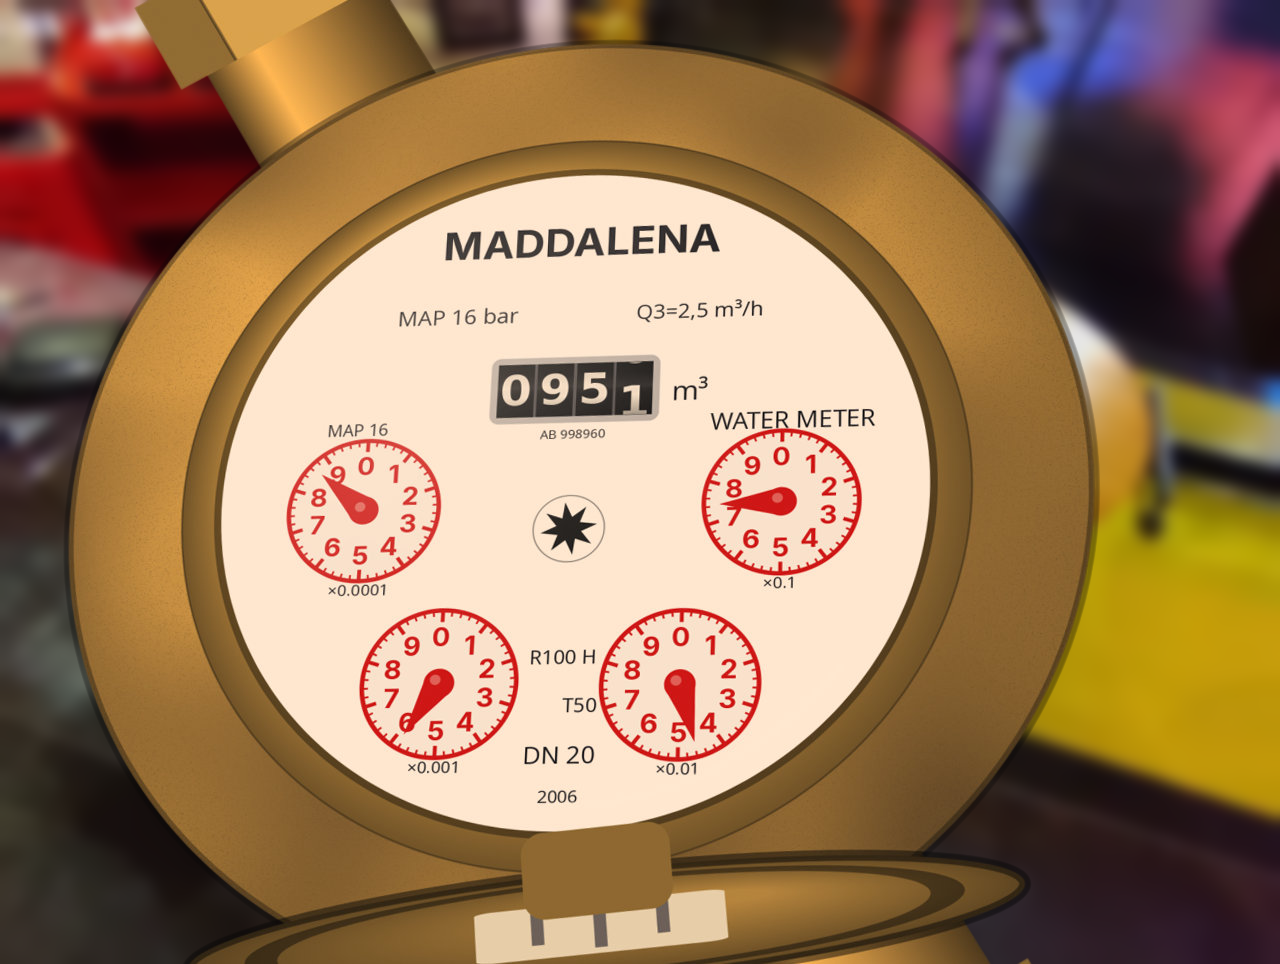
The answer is 950.7458 m³
